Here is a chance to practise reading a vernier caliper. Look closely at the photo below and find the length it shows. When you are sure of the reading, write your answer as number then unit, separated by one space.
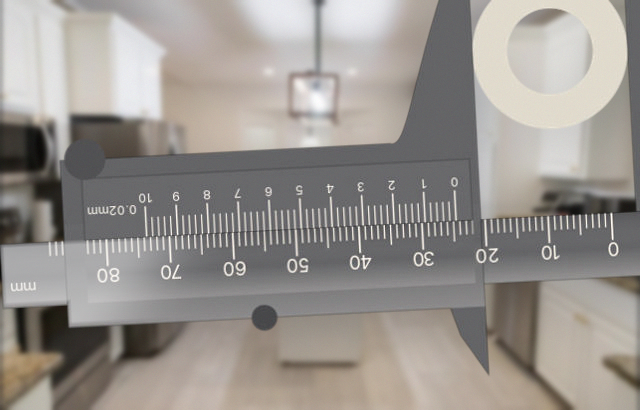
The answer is 24.6 mm
